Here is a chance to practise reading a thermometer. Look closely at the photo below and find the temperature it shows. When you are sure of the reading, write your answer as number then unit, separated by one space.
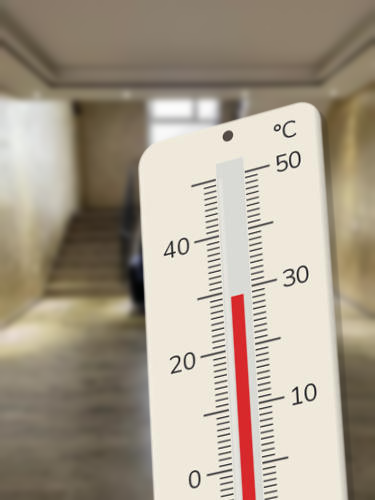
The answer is 29 °C
